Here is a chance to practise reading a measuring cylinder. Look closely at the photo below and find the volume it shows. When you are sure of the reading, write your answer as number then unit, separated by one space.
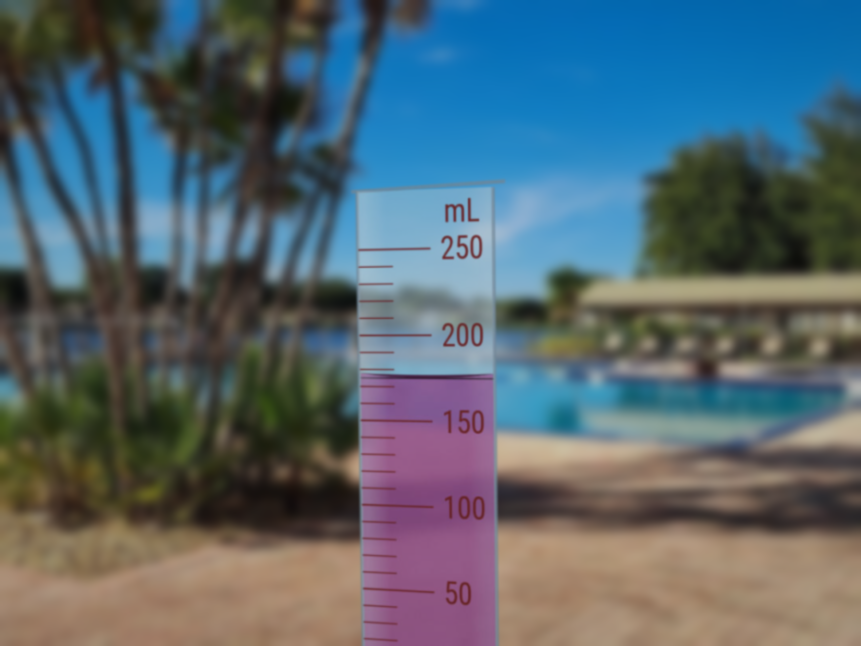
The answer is 175 mL
